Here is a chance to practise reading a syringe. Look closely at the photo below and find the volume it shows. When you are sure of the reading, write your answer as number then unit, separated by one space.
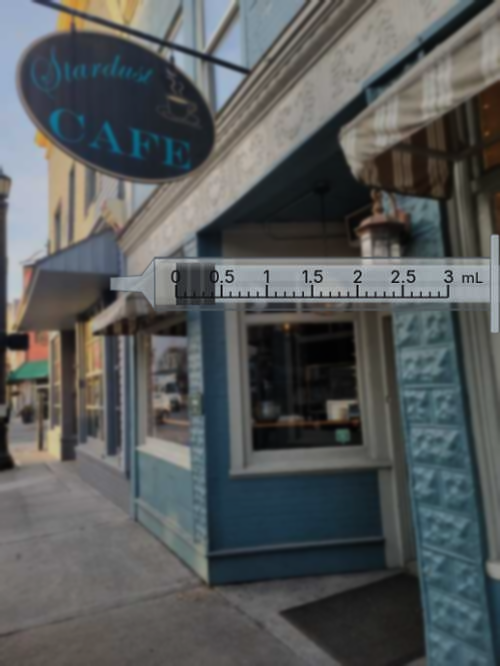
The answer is 0 mL
